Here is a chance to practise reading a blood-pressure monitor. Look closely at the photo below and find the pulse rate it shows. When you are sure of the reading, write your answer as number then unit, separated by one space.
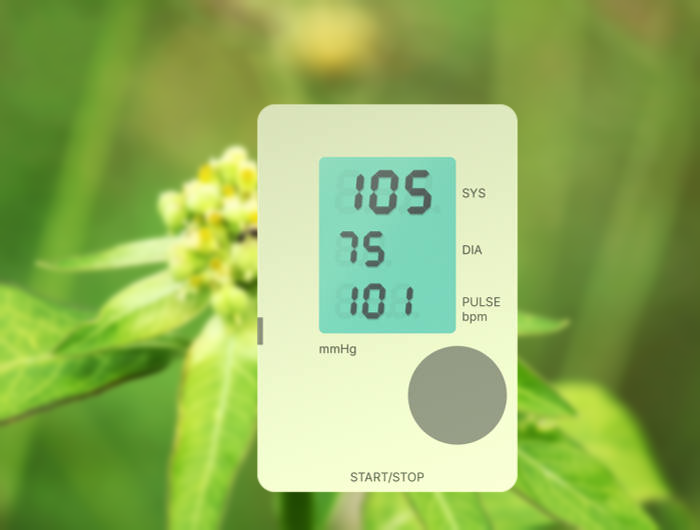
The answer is 101 bpm
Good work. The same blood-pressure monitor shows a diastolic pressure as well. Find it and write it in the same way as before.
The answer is 75 mmHg
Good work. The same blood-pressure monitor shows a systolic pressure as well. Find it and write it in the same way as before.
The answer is 105 mmHg
